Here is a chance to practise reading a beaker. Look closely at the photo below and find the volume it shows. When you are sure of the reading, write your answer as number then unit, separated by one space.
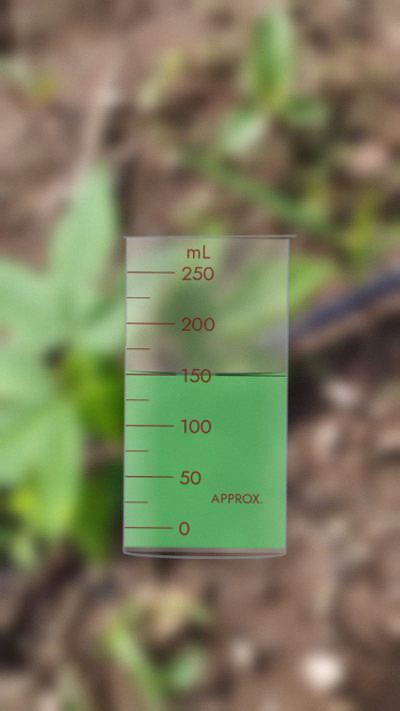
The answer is 150 mL
